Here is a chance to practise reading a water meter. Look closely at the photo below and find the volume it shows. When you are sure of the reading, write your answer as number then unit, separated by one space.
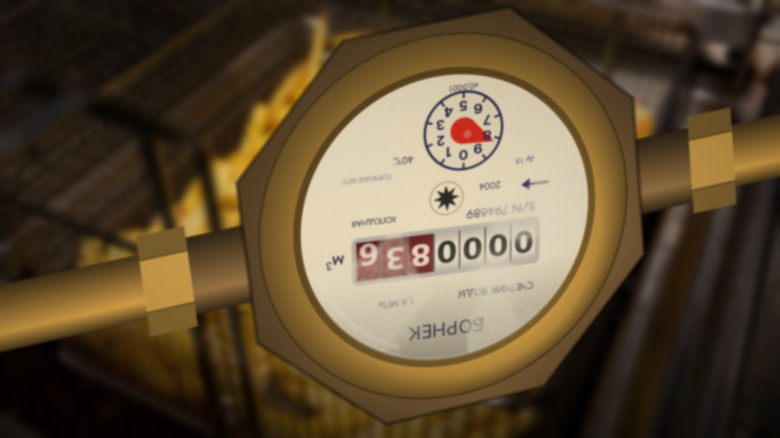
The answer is 0.8358 m³
